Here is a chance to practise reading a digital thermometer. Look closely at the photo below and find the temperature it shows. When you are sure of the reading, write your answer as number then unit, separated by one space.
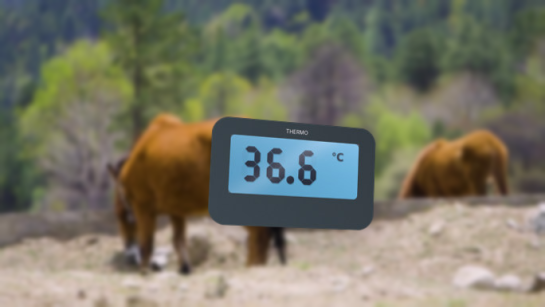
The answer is 36.6 °C
